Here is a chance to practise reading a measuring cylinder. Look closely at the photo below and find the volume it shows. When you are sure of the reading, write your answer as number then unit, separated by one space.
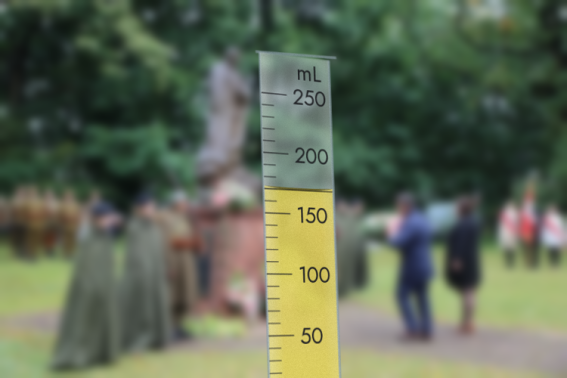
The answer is 170 mL
